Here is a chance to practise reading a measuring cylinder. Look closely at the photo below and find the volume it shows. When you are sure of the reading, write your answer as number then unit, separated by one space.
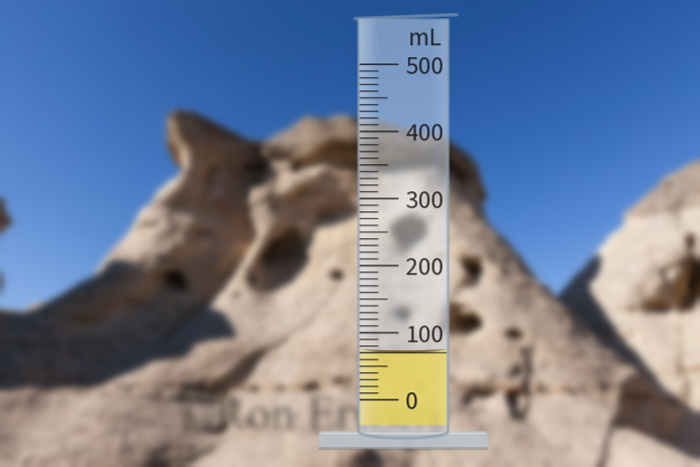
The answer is 70 mL
